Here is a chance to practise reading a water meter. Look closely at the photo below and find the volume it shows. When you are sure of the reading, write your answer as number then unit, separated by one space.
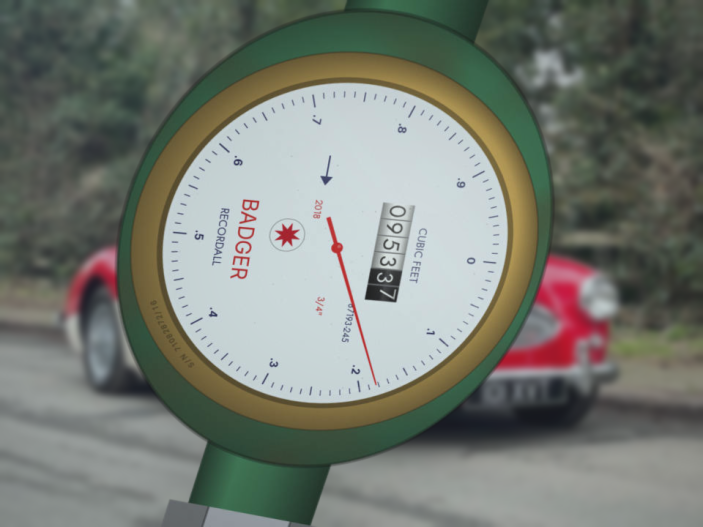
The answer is 95337.18 ft³
